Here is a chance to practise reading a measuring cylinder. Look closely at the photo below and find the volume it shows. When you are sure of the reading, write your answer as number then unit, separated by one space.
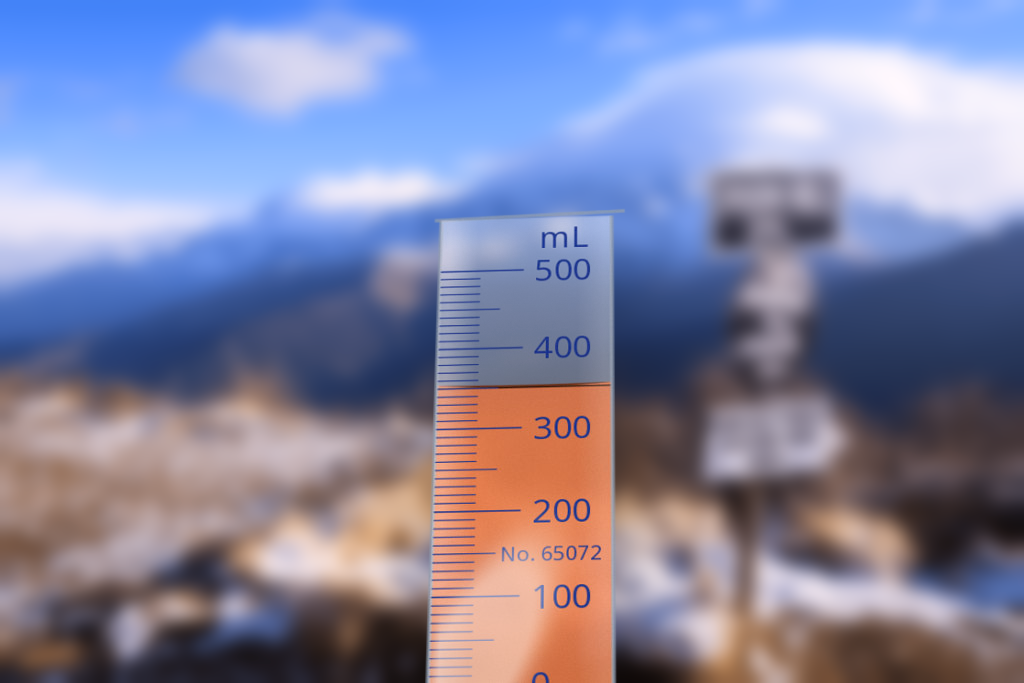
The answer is 350 mL
